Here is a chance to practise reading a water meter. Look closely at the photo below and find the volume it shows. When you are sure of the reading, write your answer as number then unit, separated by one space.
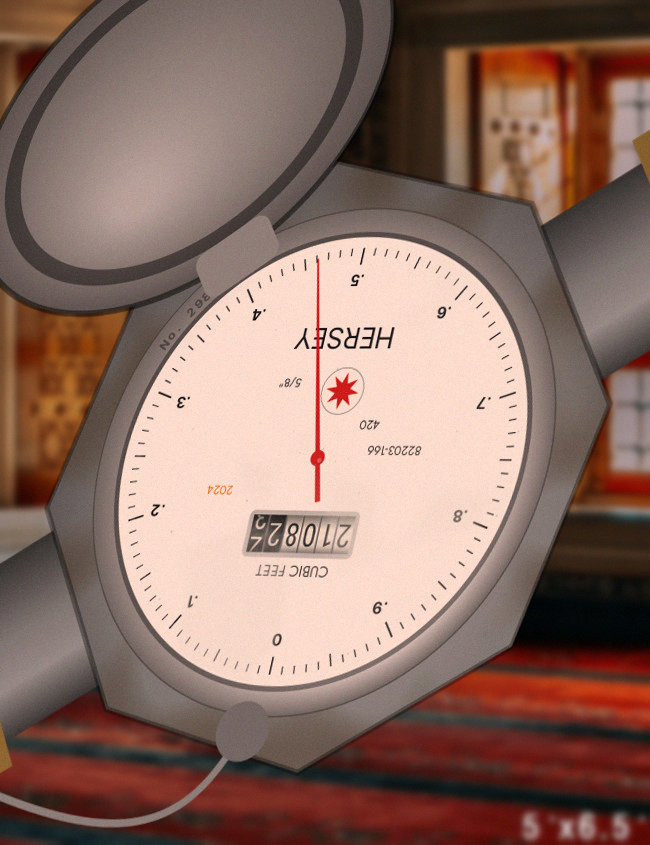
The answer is 210822.46 ft³
